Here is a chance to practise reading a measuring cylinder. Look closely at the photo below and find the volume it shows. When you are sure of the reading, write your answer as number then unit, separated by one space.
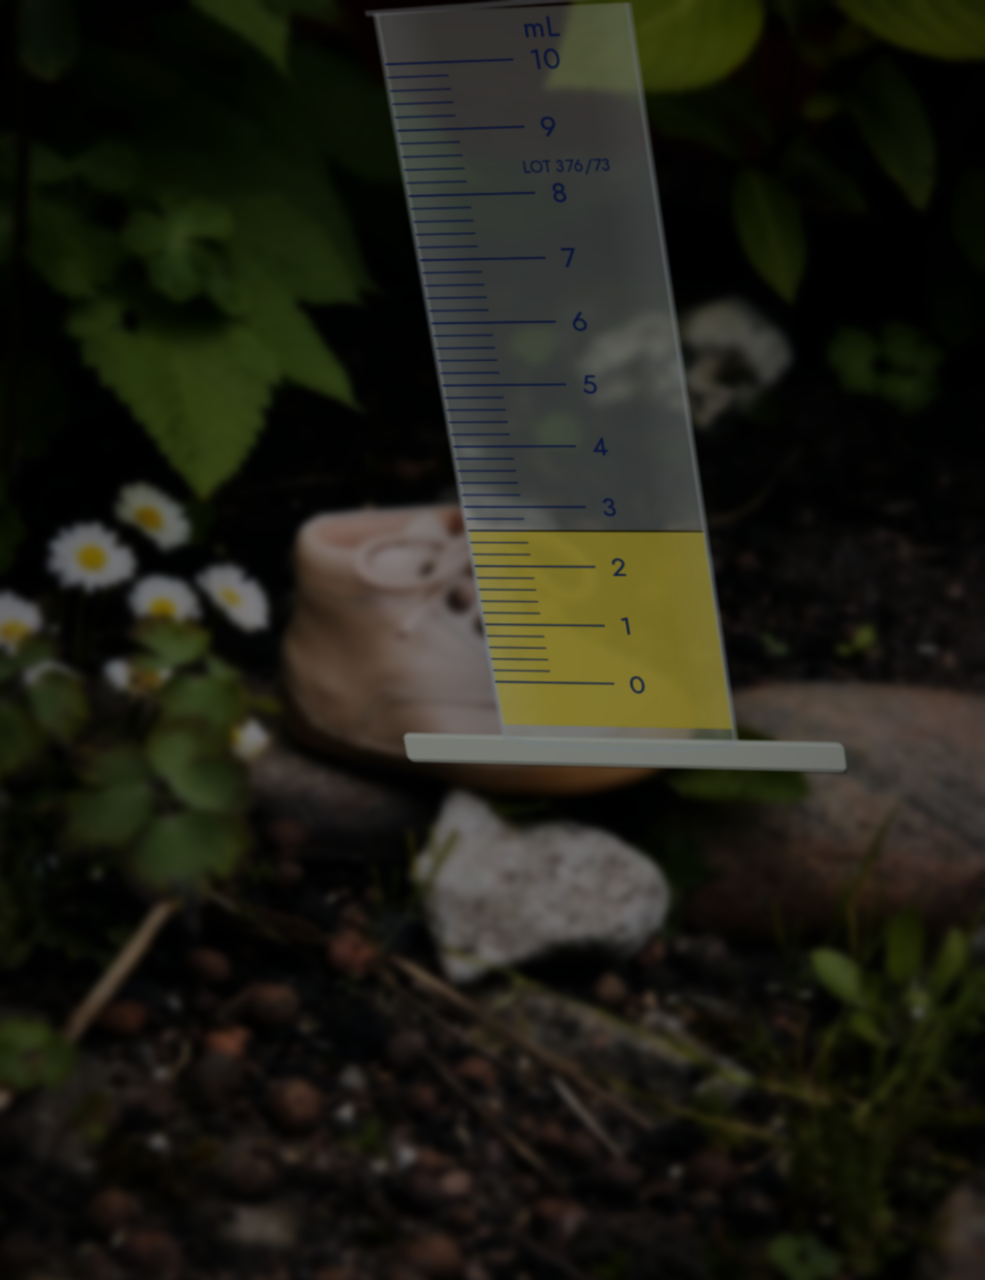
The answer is 2.6 mL
